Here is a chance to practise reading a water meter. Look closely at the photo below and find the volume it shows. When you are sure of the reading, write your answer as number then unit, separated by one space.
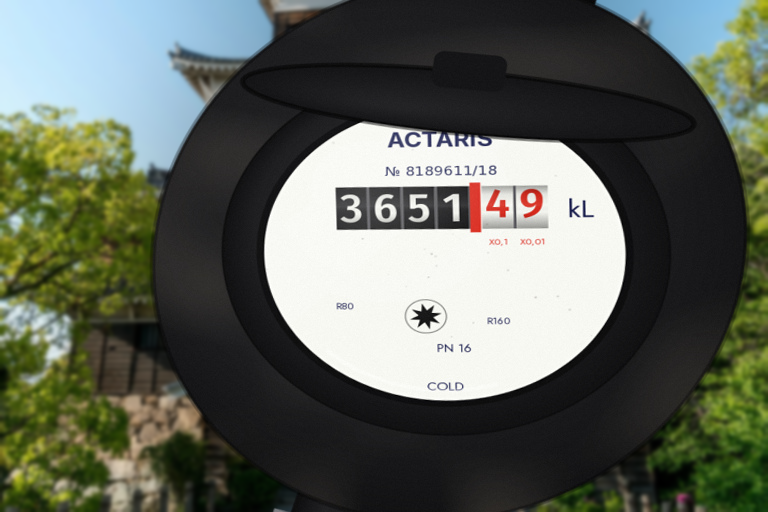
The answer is 3651.49 kL
